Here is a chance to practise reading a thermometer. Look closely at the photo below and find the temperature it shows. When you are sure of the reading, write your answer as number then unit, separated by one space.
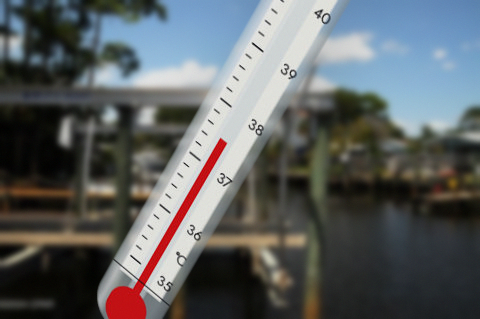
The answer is 37.5 °C
